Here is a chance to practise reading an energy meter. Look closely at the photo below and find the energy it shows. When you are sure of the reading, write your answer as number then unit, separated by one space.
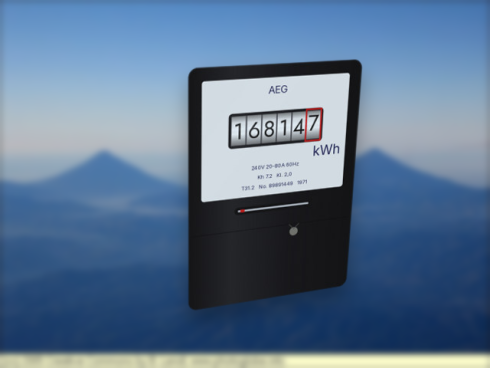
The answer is 16814.7 kWh
